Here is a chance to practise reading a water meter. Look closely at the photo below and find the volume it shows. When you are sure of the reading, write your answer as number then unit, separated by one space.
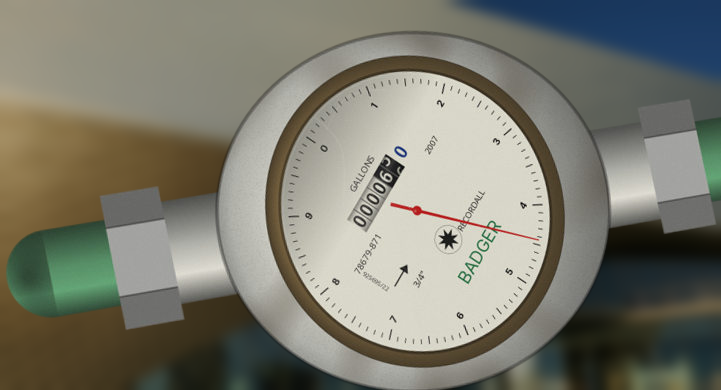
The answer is 654.4 gal
